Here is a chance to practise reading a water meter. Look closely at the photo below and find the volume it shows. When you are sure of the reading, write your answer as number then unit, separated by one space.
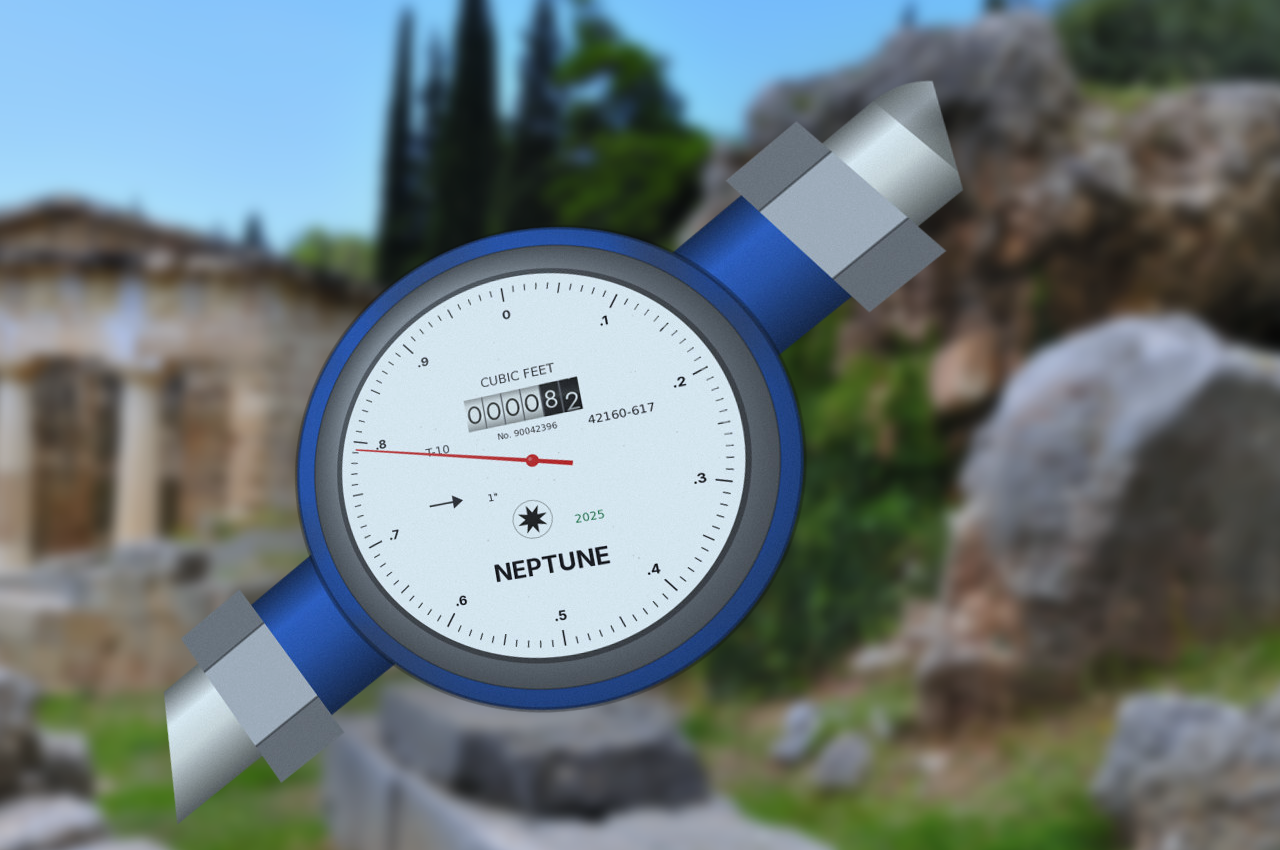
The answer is 81.79 ft³
